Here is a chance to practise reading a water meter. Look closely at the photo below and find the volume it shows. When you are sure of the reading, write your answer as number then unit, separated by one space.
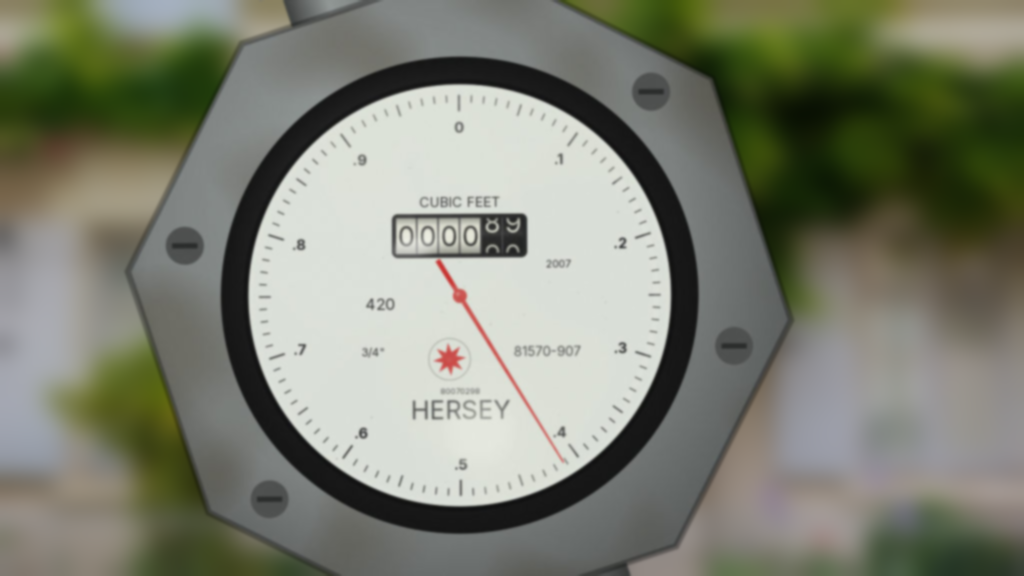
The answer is 89.41 ft³
